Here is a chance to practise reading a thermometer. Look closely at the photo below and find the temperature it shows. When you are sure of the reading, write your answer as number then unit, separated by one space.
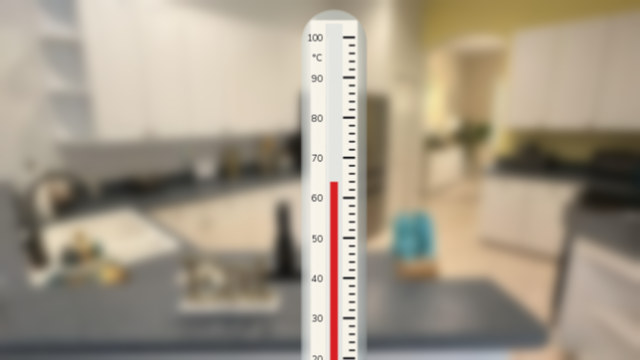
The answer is 64 °C
